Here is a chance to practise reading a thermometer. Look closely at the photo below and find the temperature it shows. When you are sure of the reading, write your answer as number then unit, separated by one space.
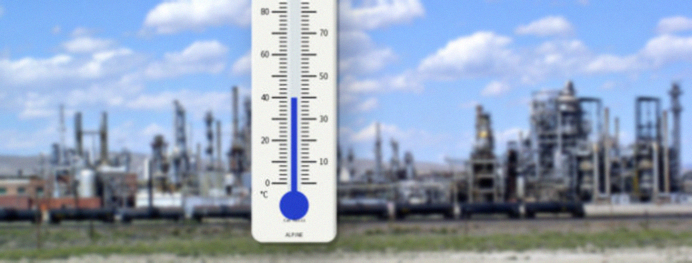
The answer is 40 °C
